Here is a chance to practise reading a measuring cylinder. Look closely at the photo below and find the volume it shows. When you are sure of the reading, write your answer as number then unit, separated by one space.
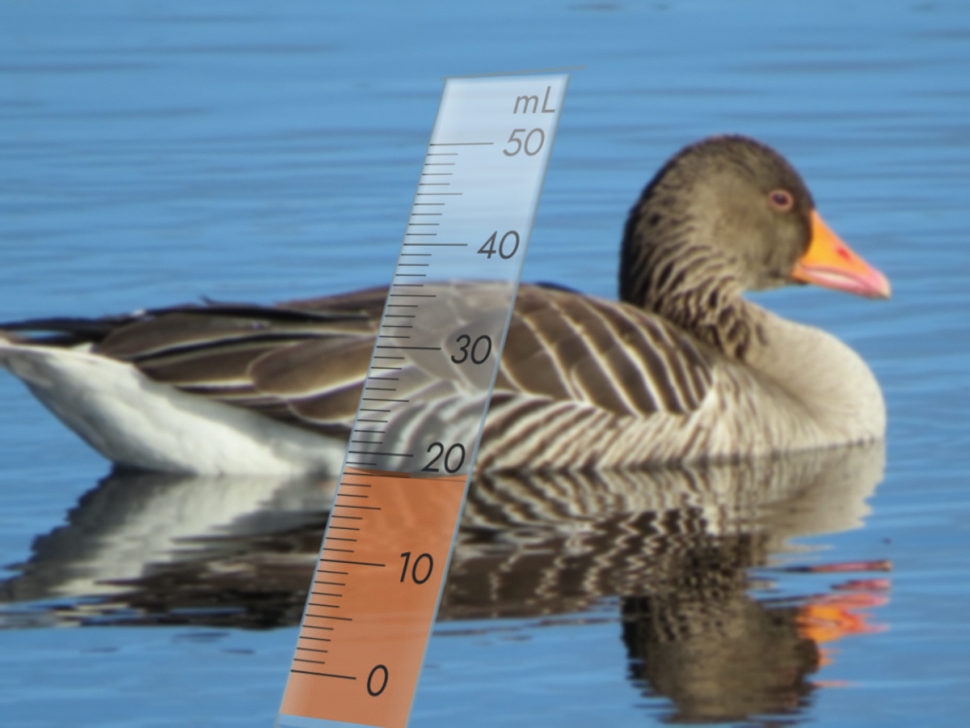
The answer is 18 mL
